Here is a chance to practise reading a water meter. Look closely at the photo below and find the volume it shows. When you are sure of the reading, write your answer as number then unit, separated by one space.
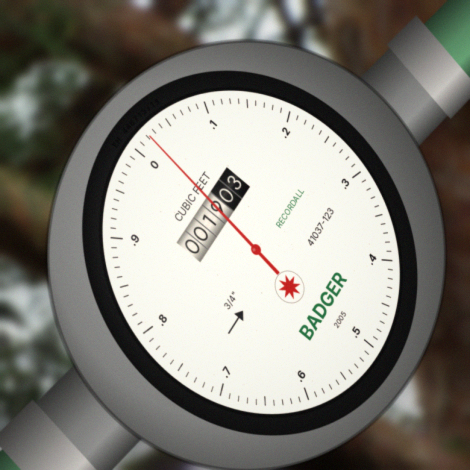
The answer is 1903.02 ft³
